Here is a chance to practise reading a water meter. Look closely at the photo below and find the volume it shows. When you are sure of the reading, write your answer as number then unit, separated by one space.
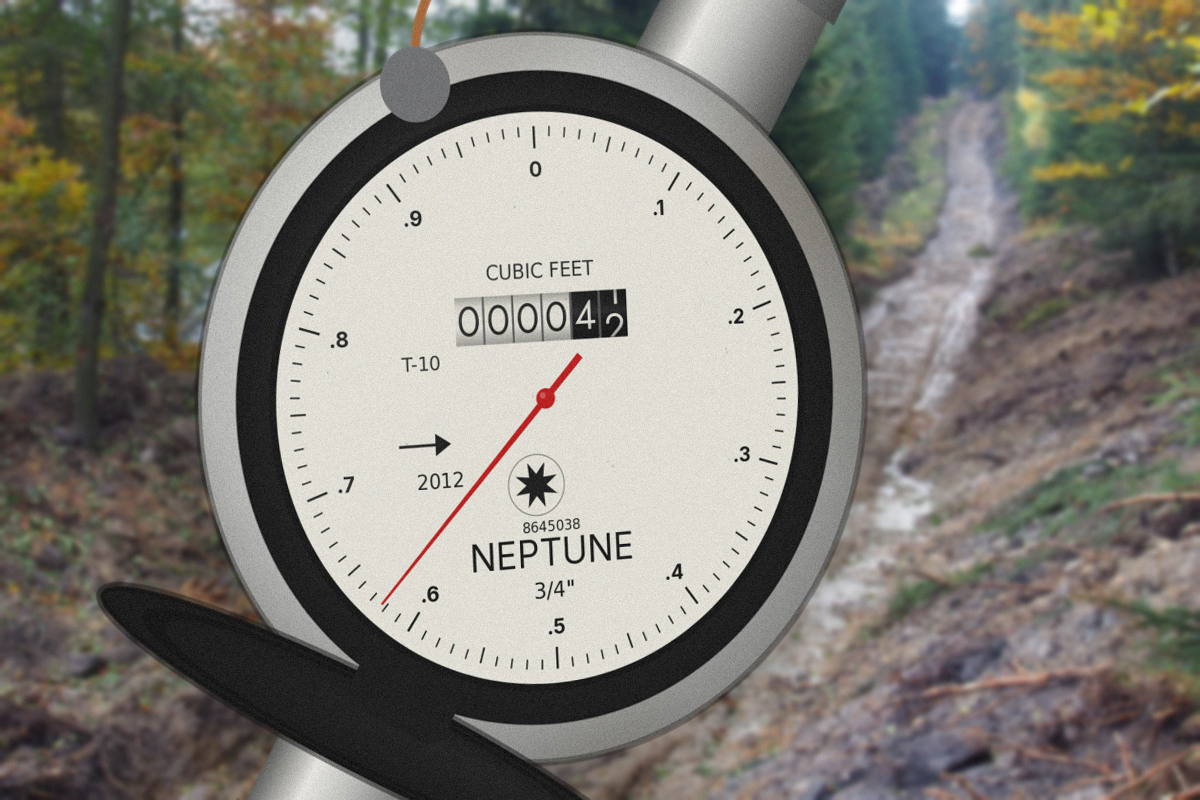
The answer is 41.62 ft³
